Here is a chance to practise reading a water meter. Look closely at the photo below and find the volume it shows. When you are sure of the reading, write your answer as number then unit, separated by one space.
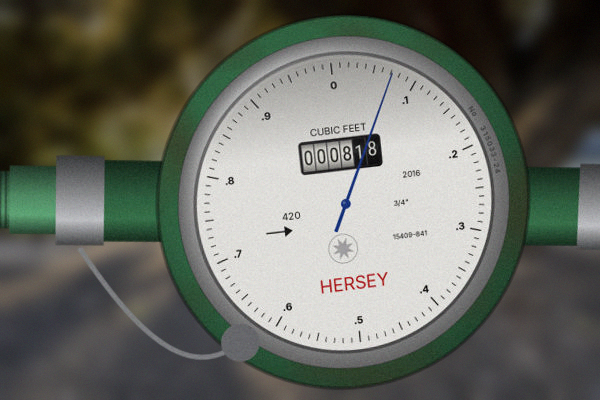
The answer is 818.07 ft³
